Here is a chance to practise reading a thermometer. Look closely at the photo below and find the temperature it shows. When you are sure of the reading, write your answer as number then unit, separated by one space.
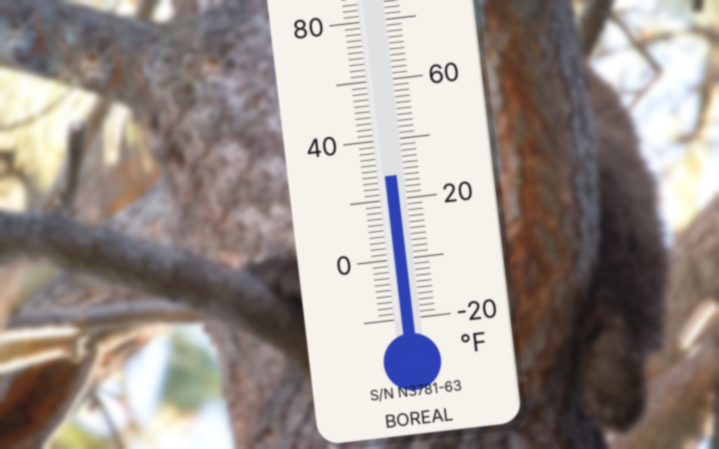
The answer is 28 °F
